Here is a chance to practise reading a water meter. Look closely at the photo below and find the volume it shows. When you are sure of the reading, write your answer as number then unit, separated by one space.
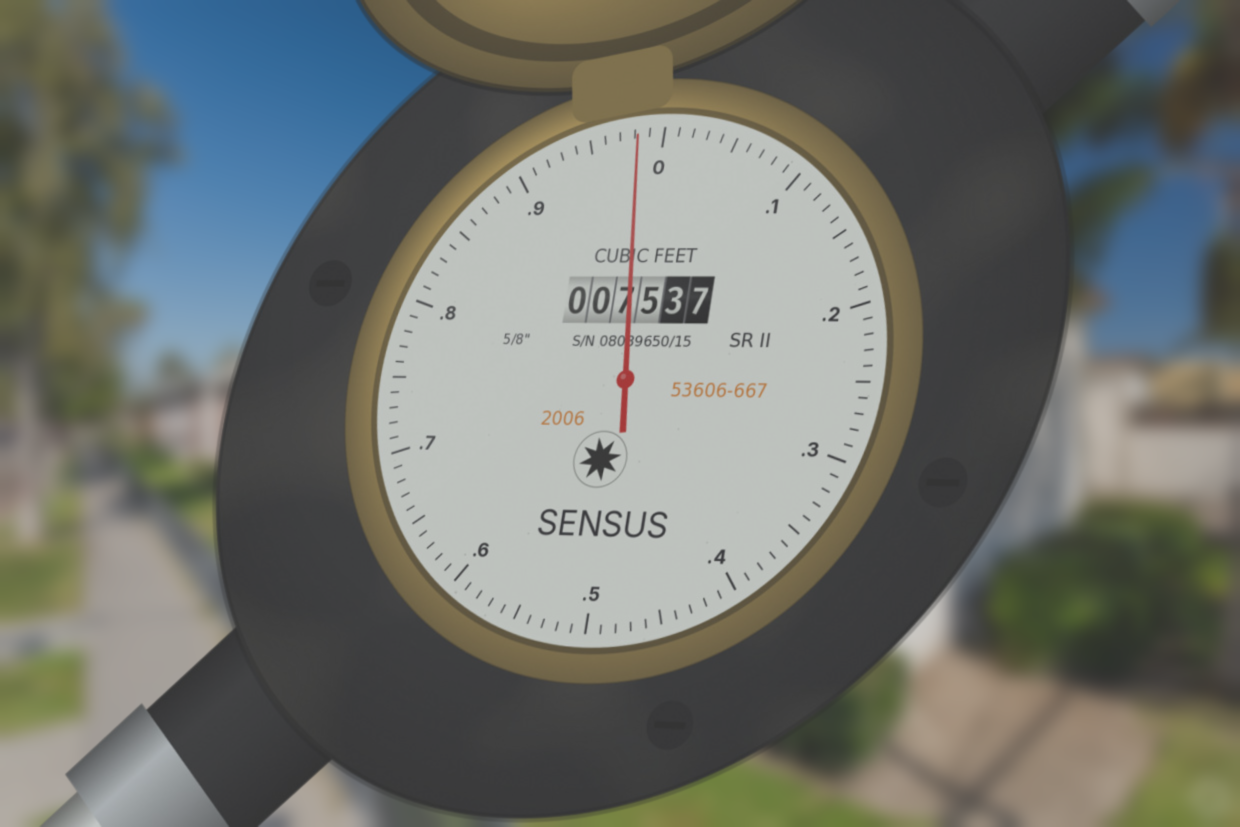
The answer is 7536.98 ft³
